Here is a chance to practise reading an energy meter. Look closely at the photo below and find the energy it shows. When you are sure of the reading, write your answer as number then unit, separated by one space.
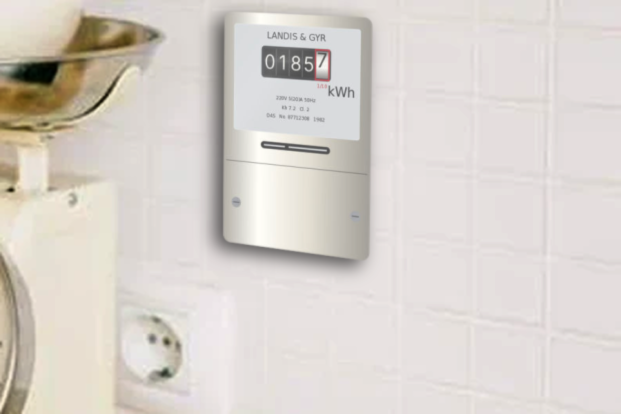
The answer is 185.7 kWh
